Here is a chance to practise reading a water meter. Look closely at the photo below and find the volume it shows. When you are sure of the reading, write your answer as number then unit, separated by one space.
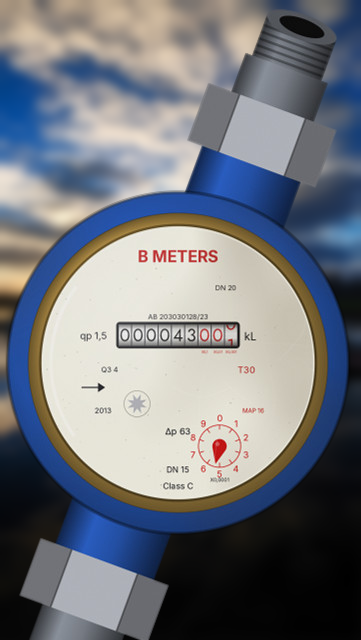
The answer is 43.0005 kL
